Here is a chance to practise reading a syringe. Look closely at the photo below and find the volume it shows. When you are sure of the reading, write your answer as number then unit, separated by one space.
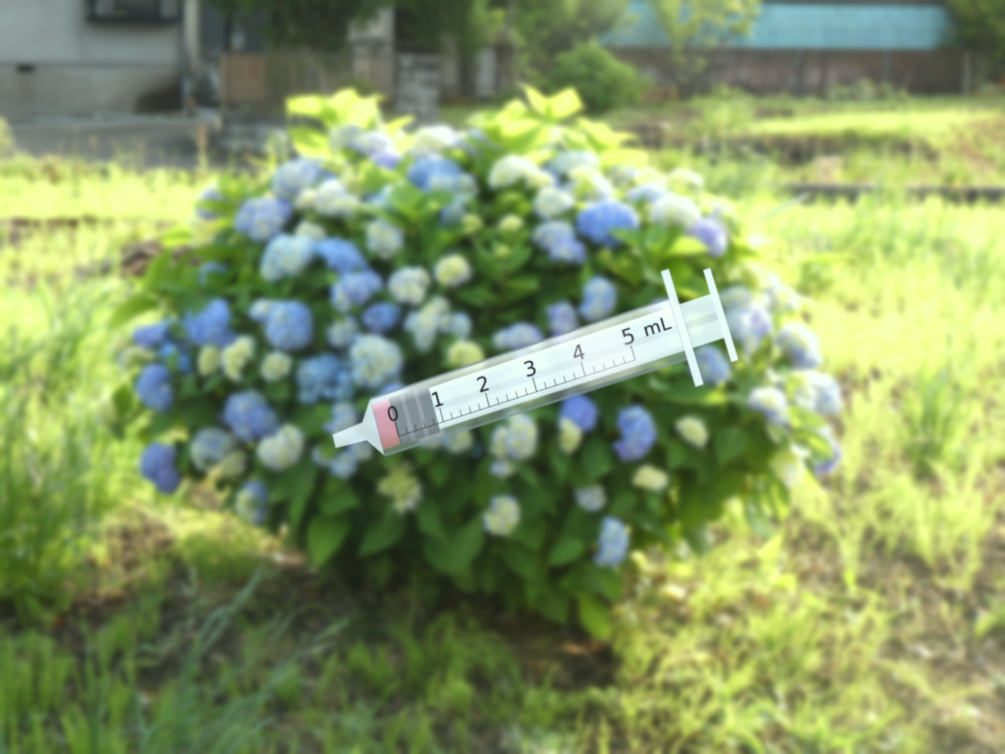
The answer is 0 mL
